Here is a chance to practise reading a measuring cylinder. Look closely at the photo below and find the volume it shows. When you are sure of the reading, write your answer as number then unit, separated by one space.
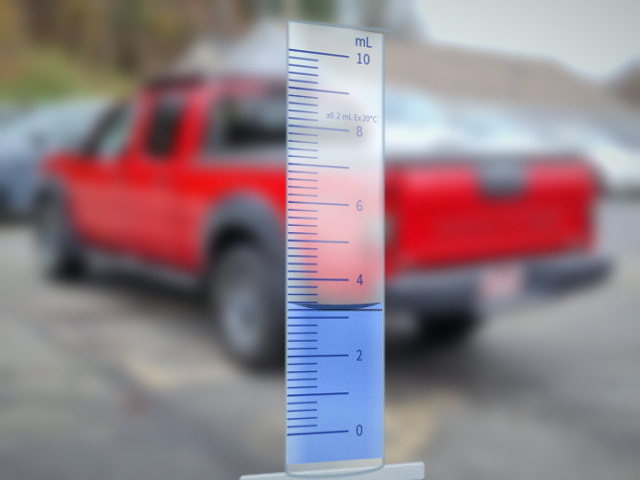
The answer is 3.2 mL
